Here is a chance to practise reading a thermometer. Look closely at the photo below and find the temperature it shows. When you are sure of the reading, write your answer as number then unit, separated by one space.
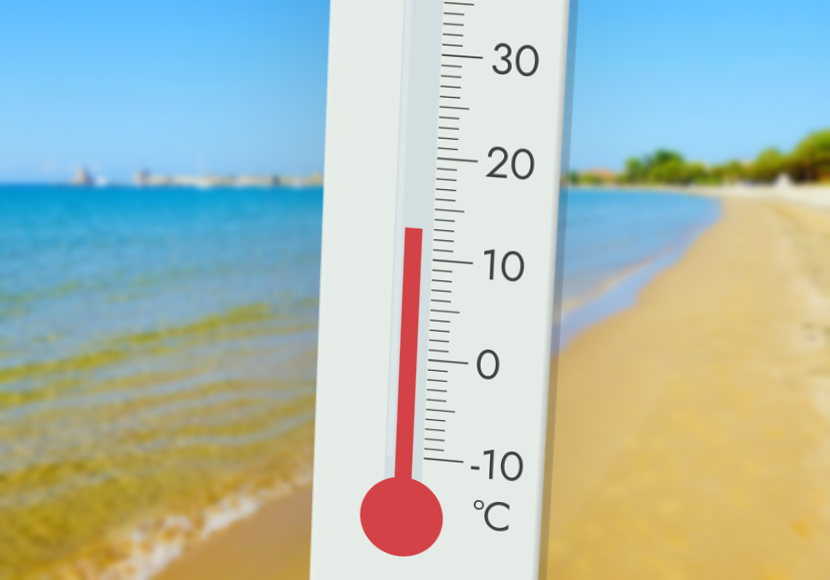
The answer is 13 °C
